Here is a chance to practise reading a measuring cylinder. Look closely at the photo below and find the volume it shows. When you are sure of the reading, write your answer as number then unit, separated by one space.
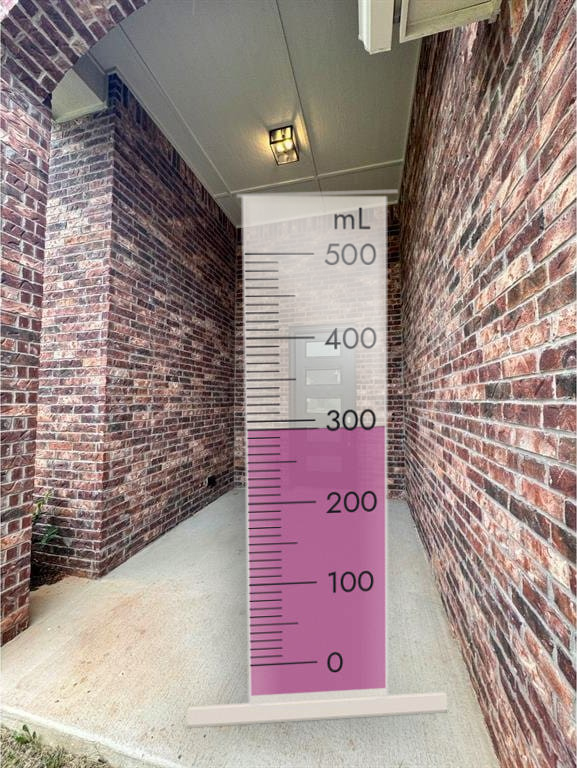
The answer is 290 mL
